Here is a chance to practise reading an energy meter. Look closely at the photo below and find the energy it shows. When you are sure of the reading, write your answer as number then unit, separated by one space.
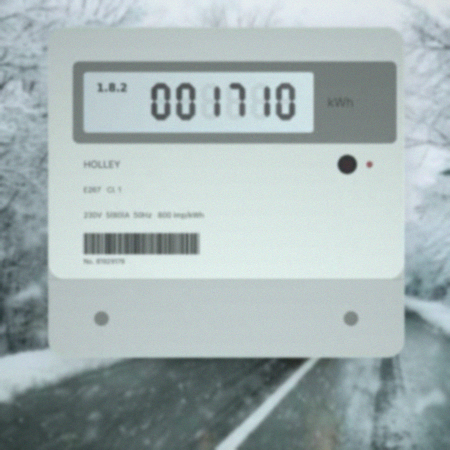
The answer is 1710 kWh
